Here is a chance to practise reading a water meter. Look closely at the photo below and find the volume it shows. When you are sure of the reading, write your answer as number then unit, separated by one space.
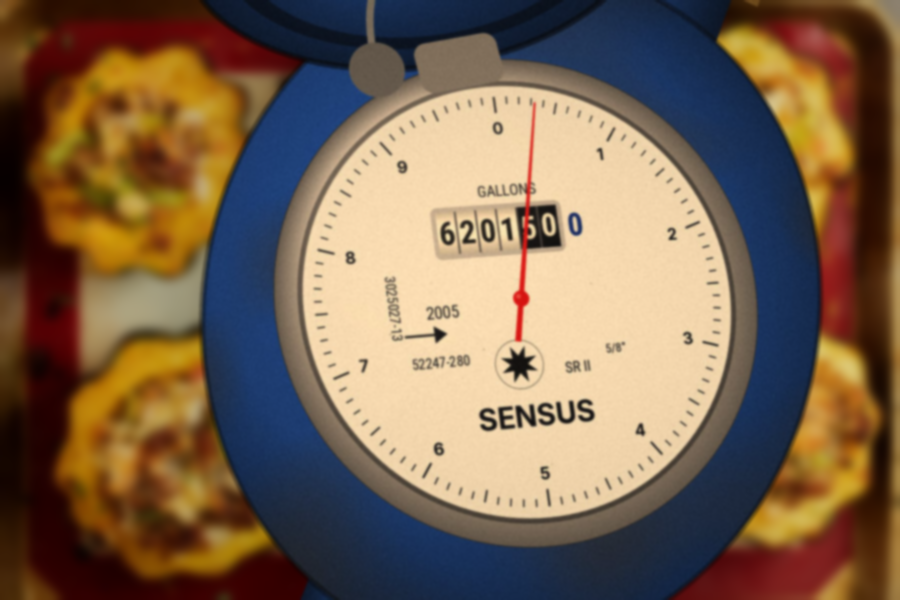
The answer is 6201500.3 gal
